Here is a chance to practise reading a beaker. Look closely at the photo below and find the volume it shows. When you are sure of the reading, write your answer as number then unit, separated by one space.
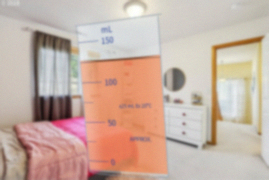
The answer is 125 mL
